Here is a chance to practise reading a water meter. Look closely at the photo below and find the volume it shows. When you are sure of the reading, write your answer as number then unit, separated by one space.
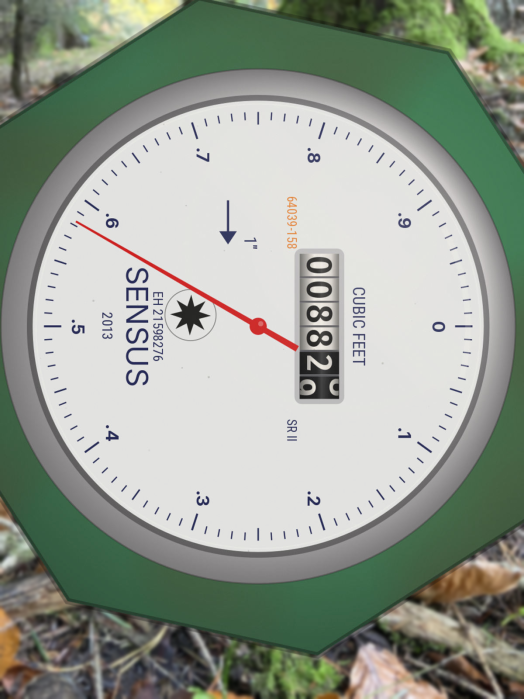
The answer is 8828.58 ft³
